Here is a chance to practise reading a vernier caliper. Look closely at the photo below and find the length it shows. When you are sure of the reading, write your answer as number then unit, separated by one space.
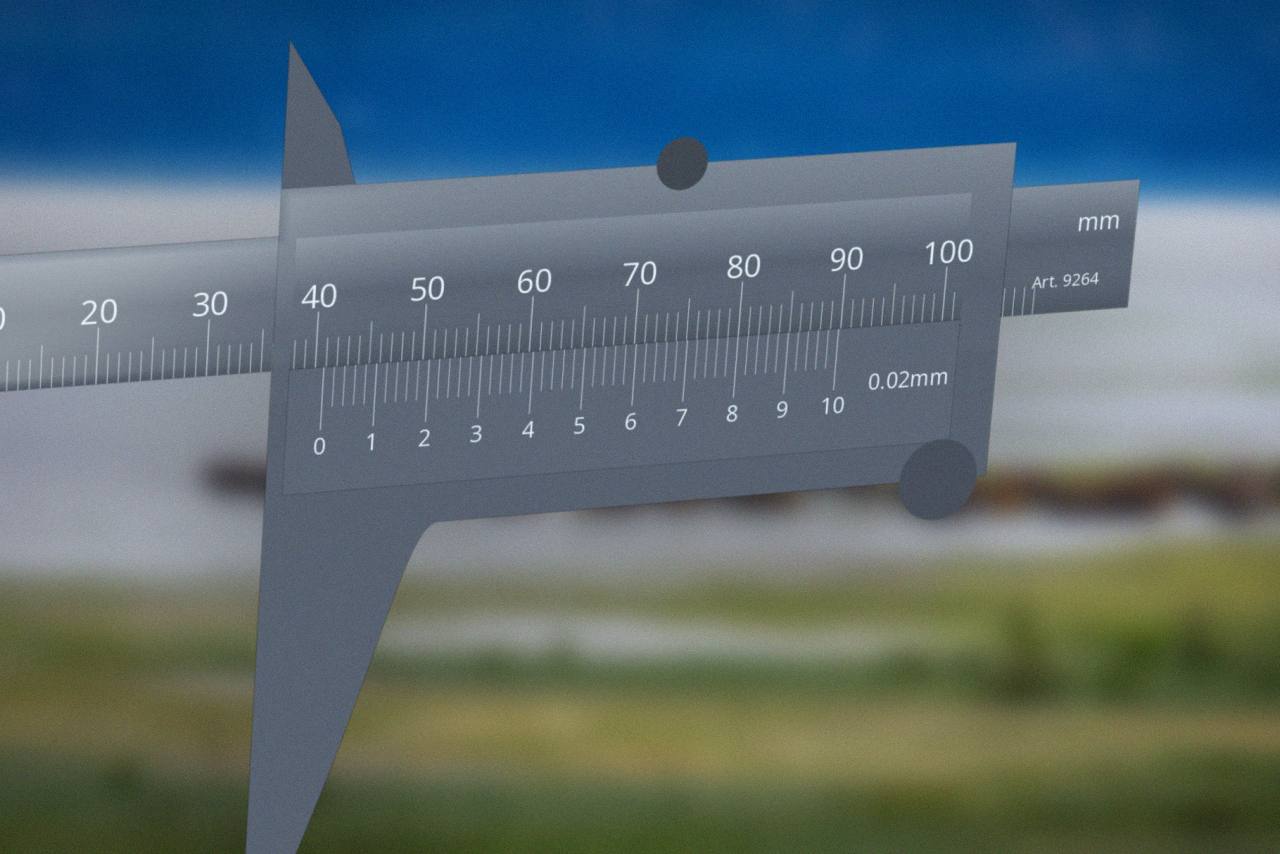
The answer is 40.8 mm
